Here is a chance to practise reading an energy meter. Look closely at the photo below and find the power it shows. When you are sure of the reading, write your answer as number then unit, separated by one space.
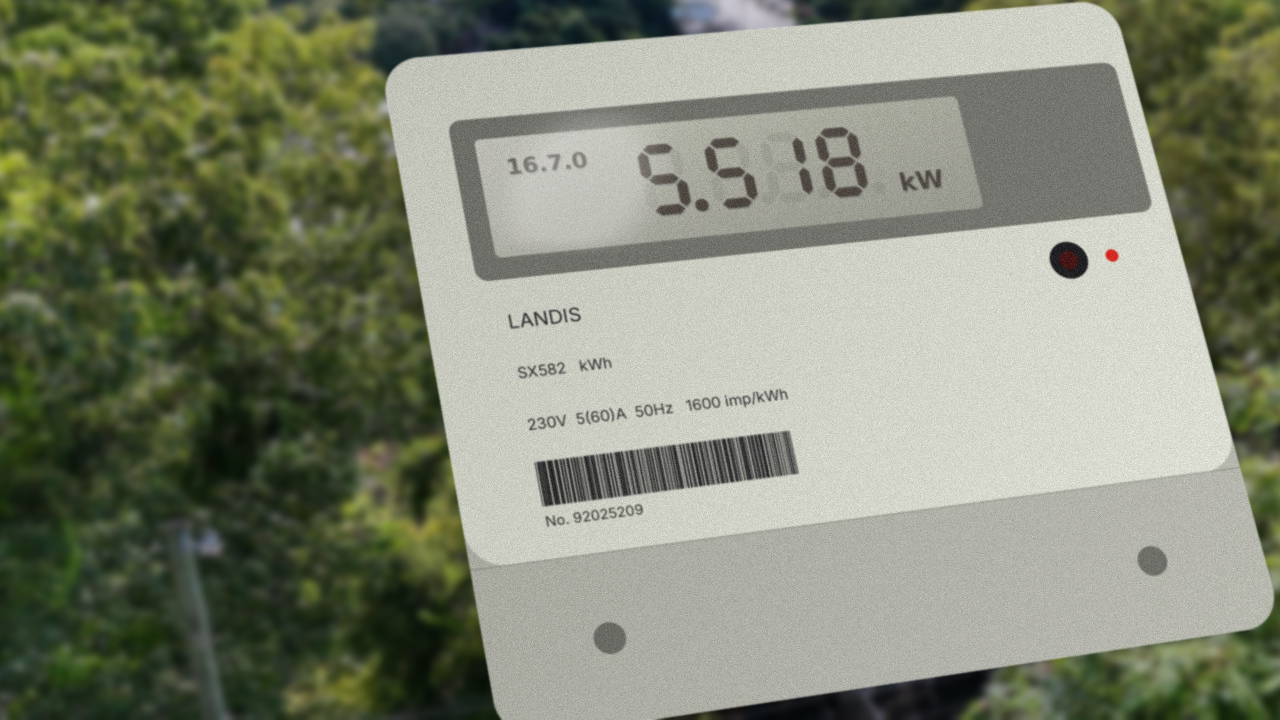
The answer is 5.518 kW
